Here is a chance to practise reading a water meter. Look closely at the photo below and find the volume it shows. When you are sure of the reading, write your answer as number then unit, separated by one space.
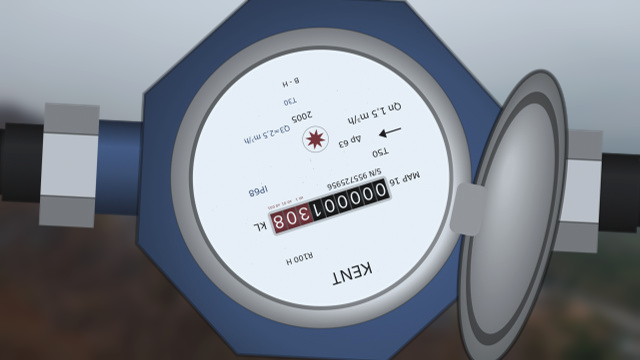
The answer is 1.308 kL
